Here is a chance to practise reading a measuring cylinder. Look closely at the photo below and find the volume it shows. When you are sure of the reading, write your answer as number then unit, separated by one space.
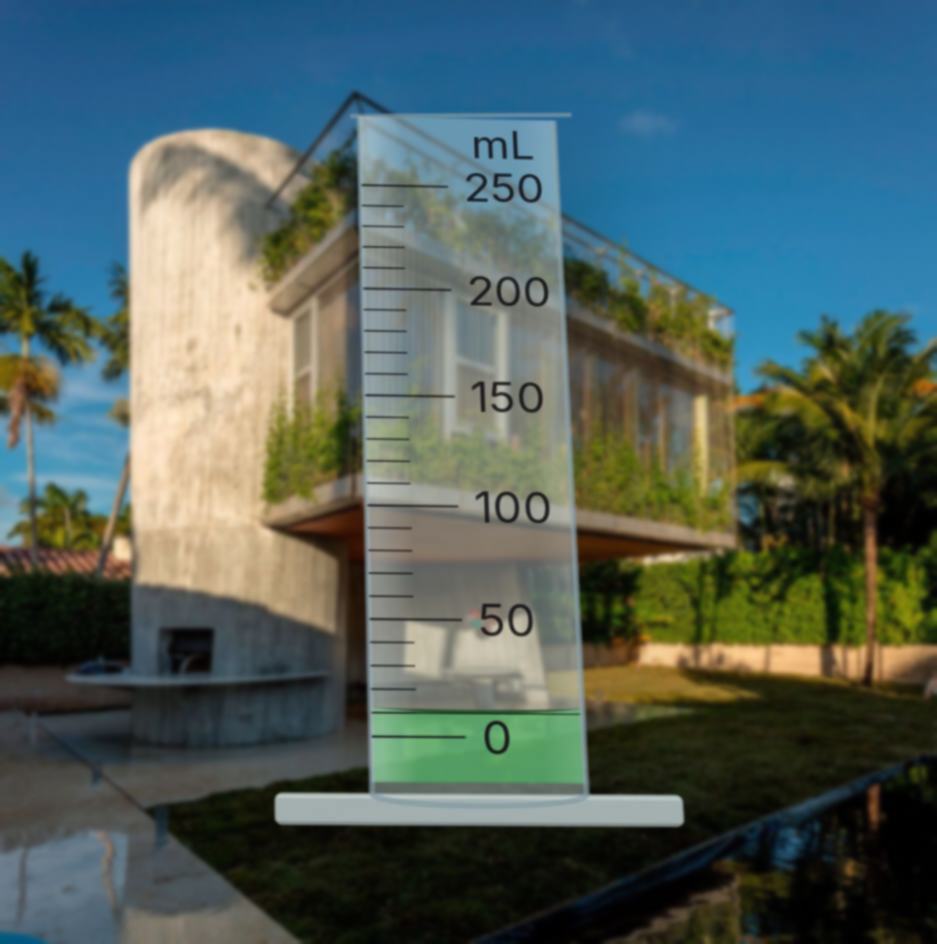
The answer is 10 mL
